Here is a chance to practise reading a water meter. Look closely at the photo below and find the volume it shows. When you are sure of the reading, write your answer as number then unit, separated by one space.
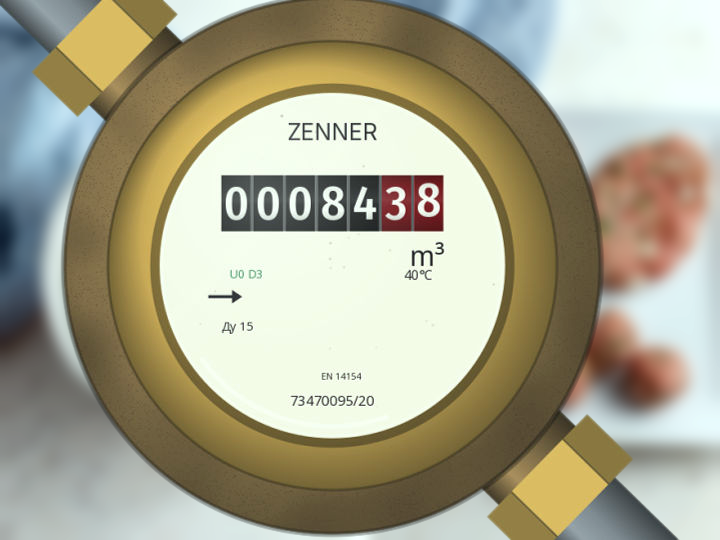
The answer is 84.38 m³
